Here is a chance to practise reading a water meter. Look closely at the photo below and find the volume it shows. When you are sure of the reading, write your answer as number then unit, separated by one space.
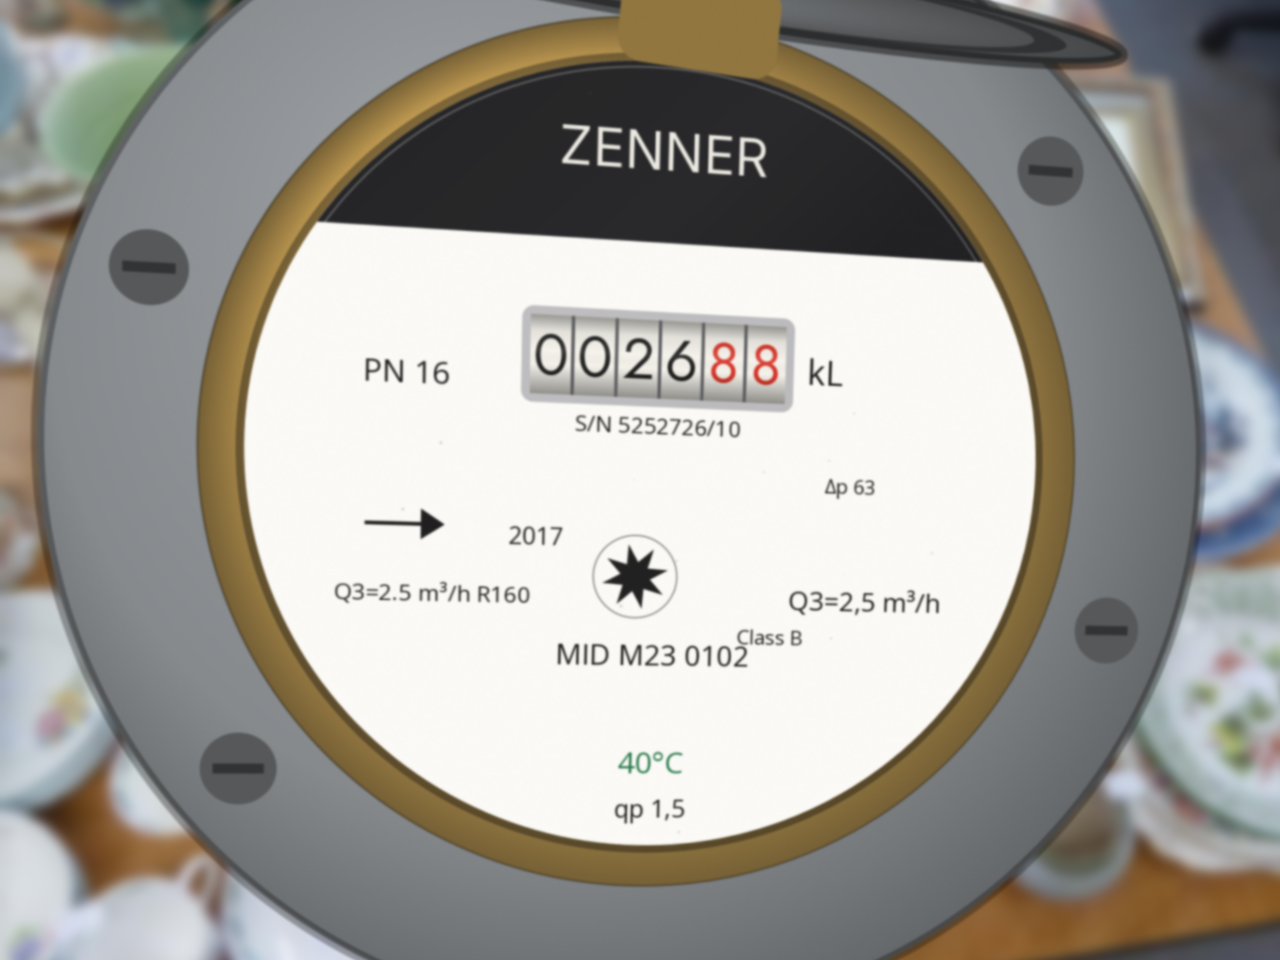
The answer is 26.88 kL
